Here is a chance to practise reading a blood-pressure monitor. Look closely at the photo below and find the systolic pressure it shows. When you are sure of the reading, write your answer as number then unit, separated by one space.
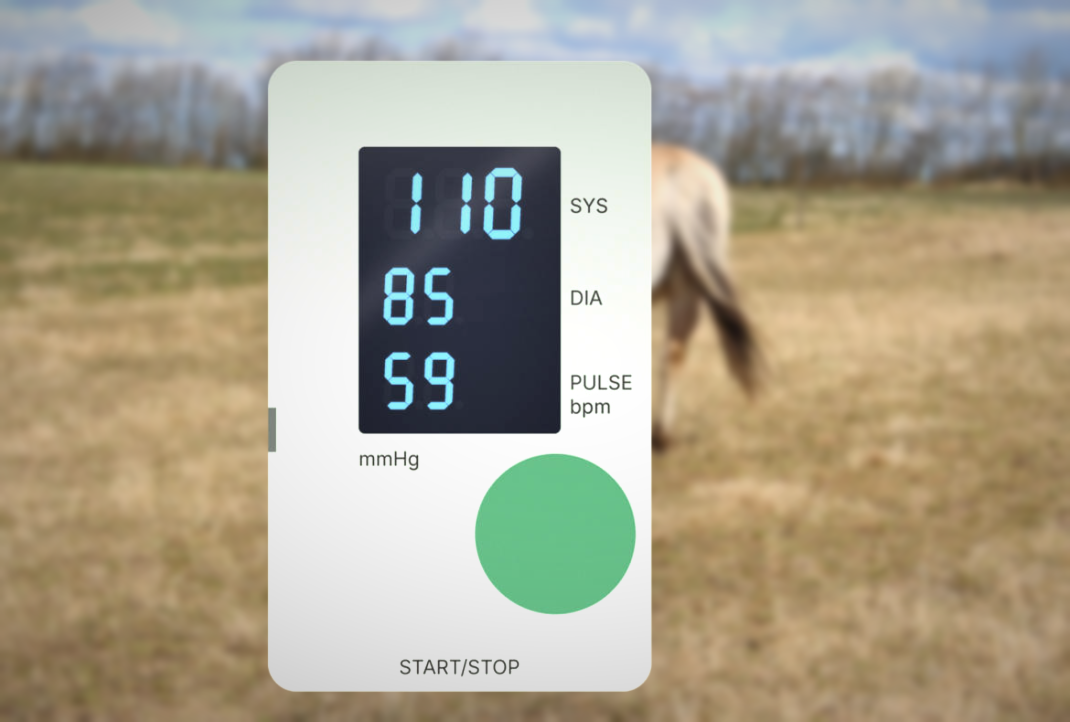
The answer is 110 mmHg
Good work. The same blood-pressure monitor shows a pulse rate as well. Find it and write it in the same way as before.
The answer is 59 bpm
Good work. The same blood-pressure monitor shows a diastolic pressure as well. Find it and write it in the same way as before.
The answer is 85 mmHg
